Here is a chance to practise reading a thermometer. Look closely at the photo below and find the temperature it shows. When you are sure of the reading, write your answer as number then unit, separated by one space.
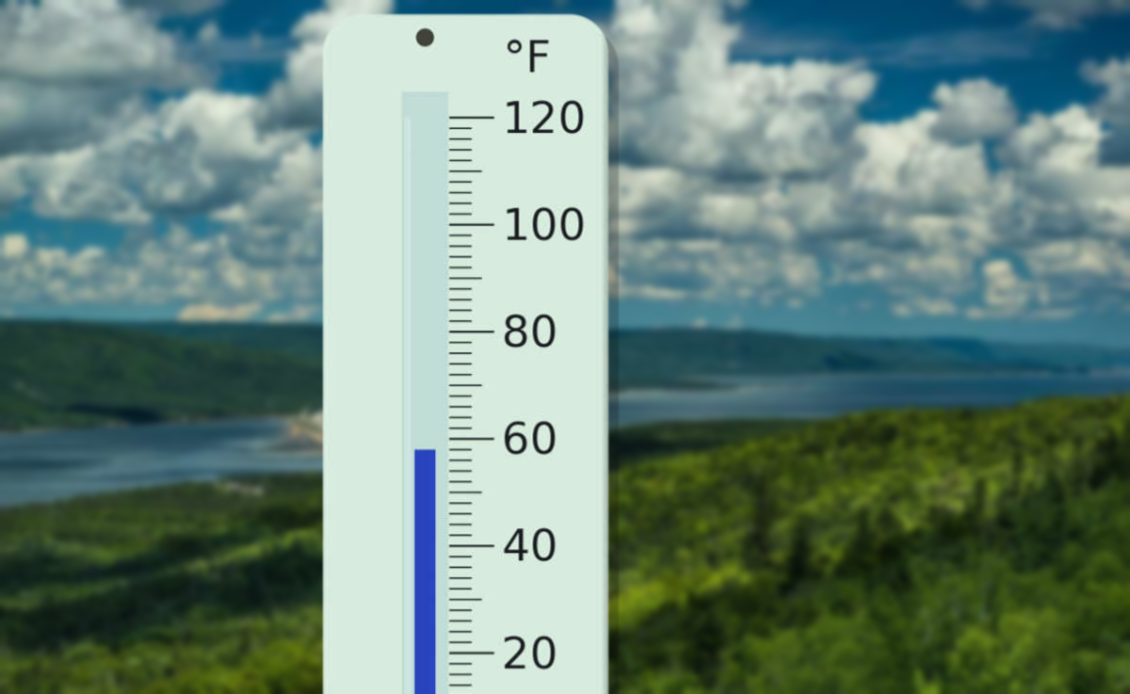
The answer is 58 °F
